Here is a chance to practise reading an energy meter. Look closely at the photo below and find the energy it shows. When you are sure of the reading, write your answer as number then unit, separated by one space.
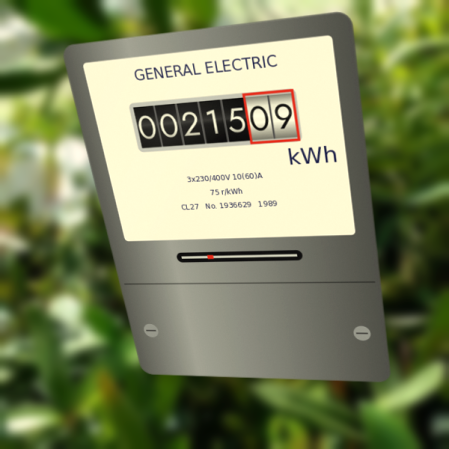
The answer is 215.09 kWh
